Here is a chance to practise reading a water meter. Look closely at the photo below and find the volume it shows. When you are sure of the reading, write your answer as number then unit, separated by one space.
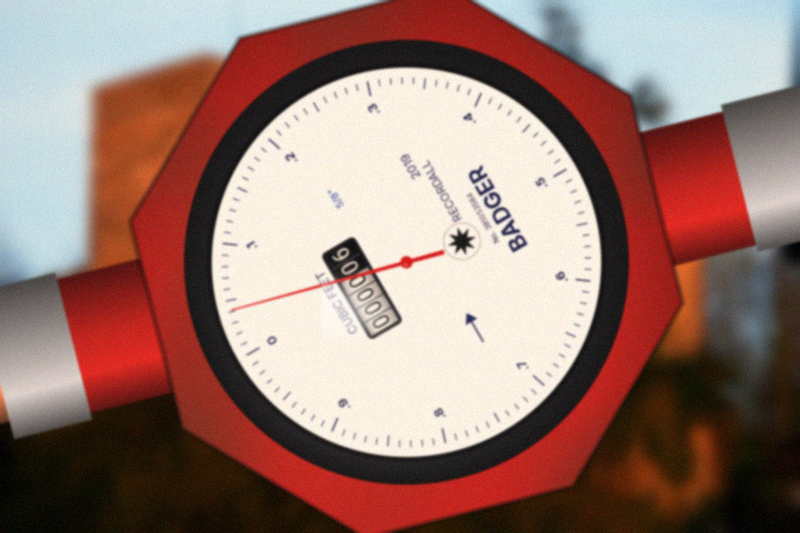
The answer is 6.04 ft³
